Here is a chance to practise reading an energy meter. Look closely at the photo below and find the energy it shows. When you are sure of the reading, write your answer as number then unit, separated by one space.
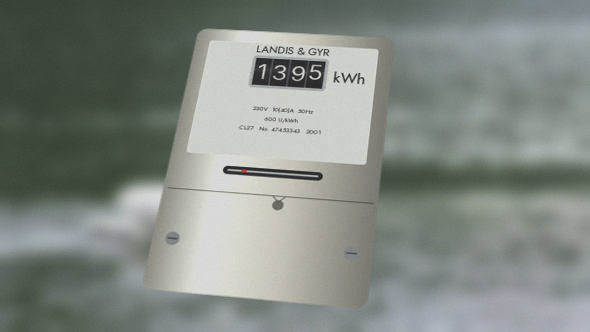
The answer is 1395 kWh
